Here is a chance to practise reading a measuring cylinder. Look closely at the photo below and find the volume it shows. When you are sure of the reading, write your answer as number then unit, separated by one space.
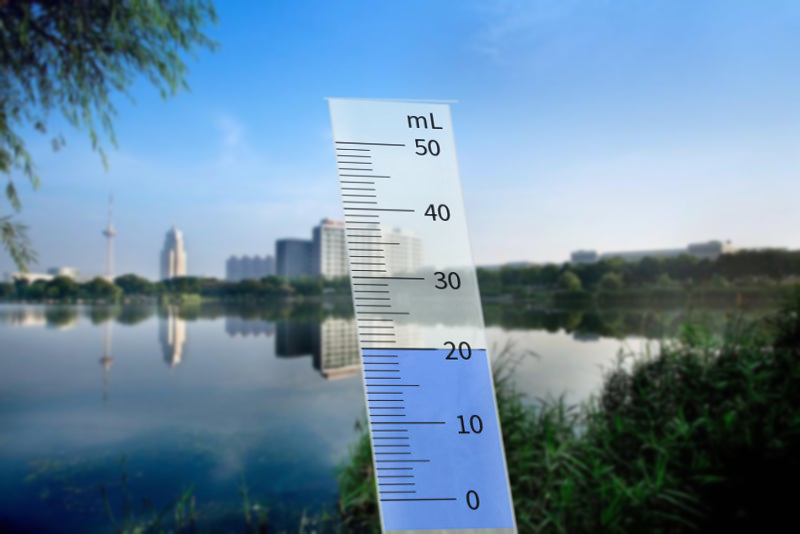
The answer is 20 mL
